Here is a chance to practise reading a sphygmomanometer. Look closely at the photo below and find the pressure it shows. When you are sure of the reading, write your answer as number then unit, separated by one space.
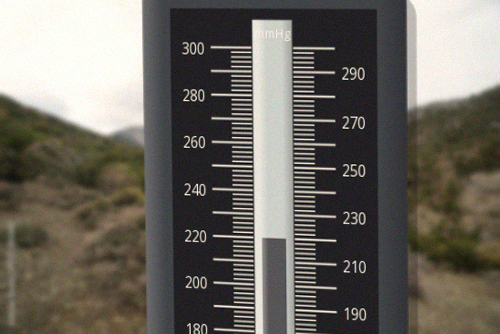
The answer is 220 mmHg
